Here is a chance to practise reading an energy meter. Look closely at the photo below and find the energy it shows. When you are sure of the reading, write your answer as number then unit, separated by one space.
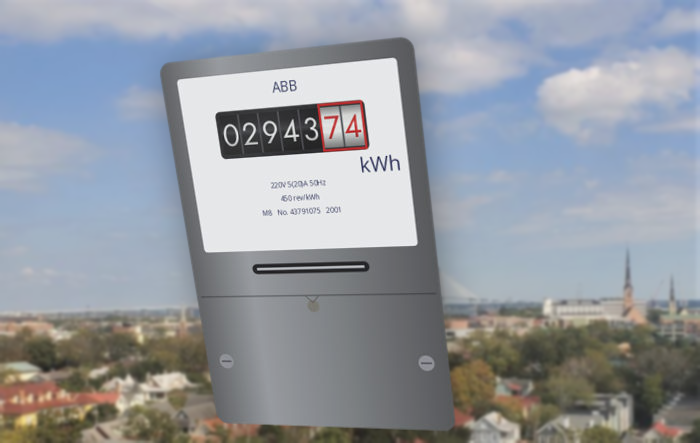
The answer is 2943.74 kWh
